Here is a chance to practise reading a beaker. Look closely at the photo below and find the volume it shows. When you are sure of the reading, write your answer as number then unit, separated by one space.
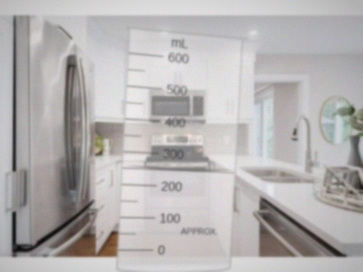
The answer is 250 mL
